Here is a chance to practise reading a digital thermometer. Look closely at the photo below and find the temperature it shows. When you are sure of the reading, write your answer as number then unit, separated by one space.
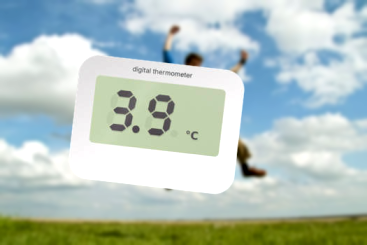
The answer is 3.9 °C
